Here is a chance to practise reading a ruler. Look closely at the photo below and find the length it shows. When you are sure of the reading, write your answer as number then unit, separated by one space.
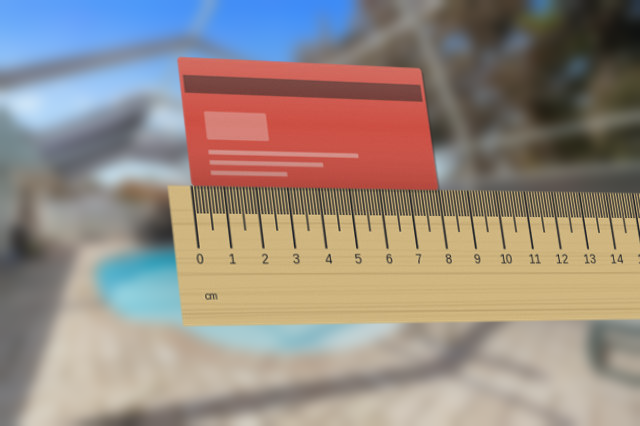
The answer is 8 cm
